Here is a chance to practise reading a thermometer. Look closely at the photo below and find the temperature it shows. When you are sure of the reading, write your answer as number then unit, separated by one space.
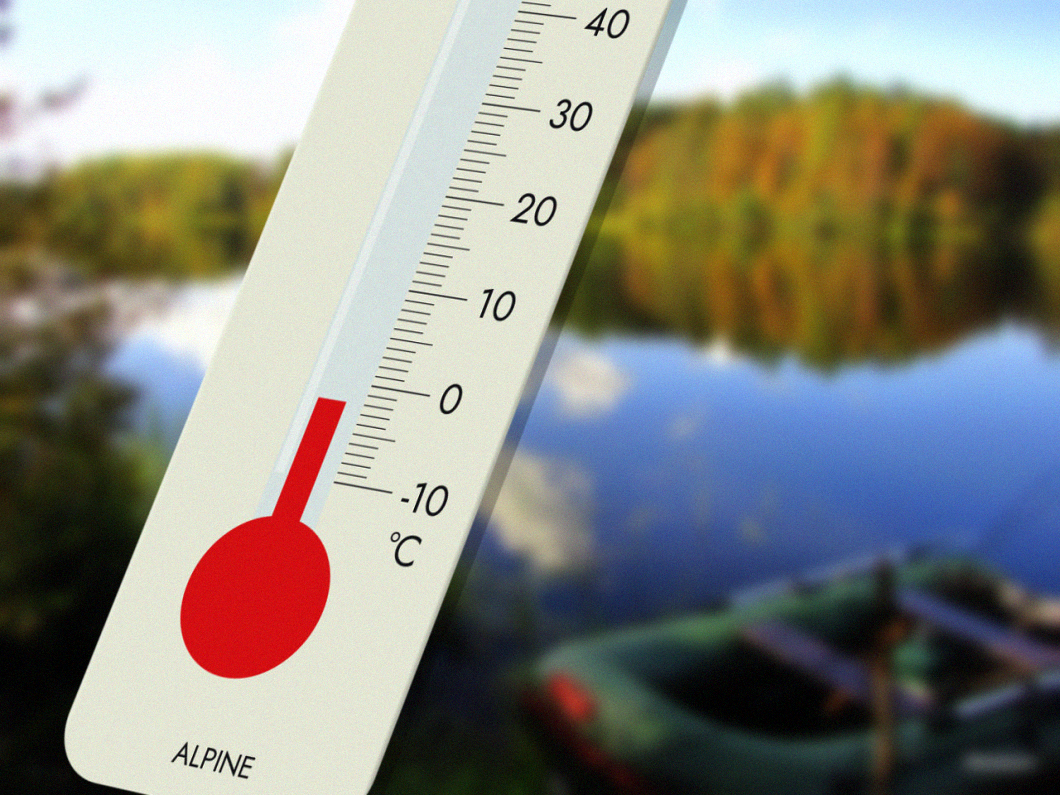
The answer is -2 °C
